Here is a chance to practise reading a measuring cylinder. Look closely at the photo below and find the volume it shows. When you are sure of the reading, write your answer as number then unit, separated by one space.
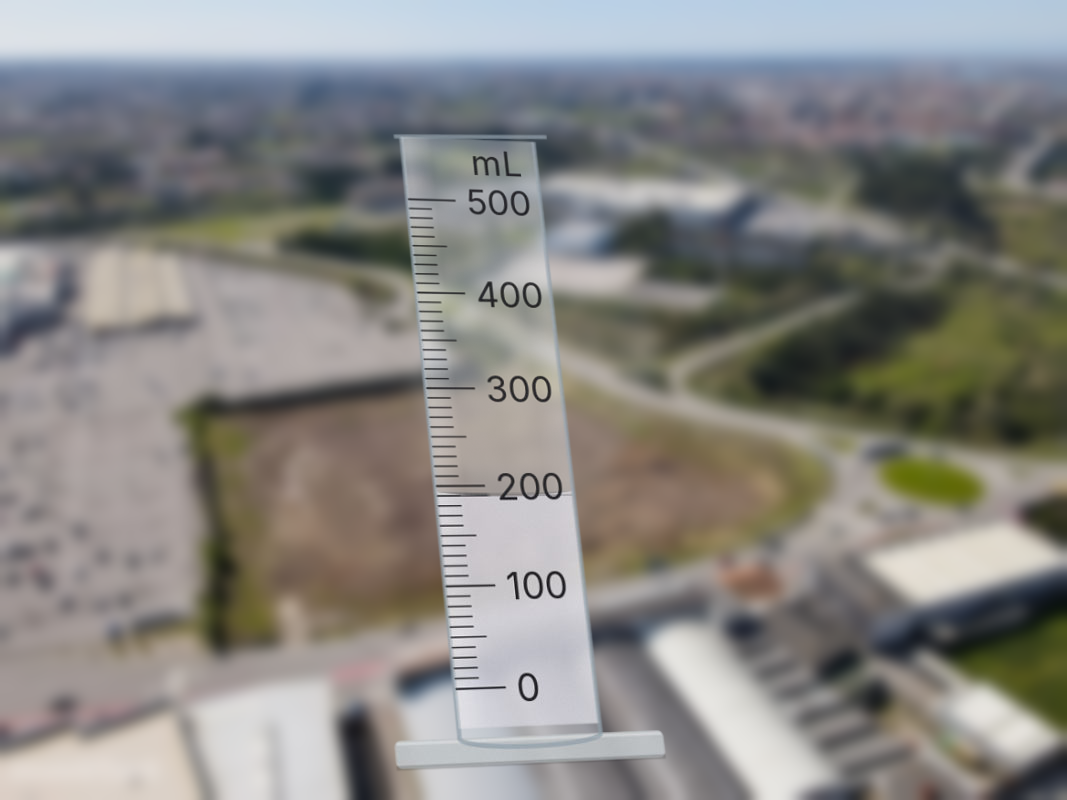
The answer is 190 mL
